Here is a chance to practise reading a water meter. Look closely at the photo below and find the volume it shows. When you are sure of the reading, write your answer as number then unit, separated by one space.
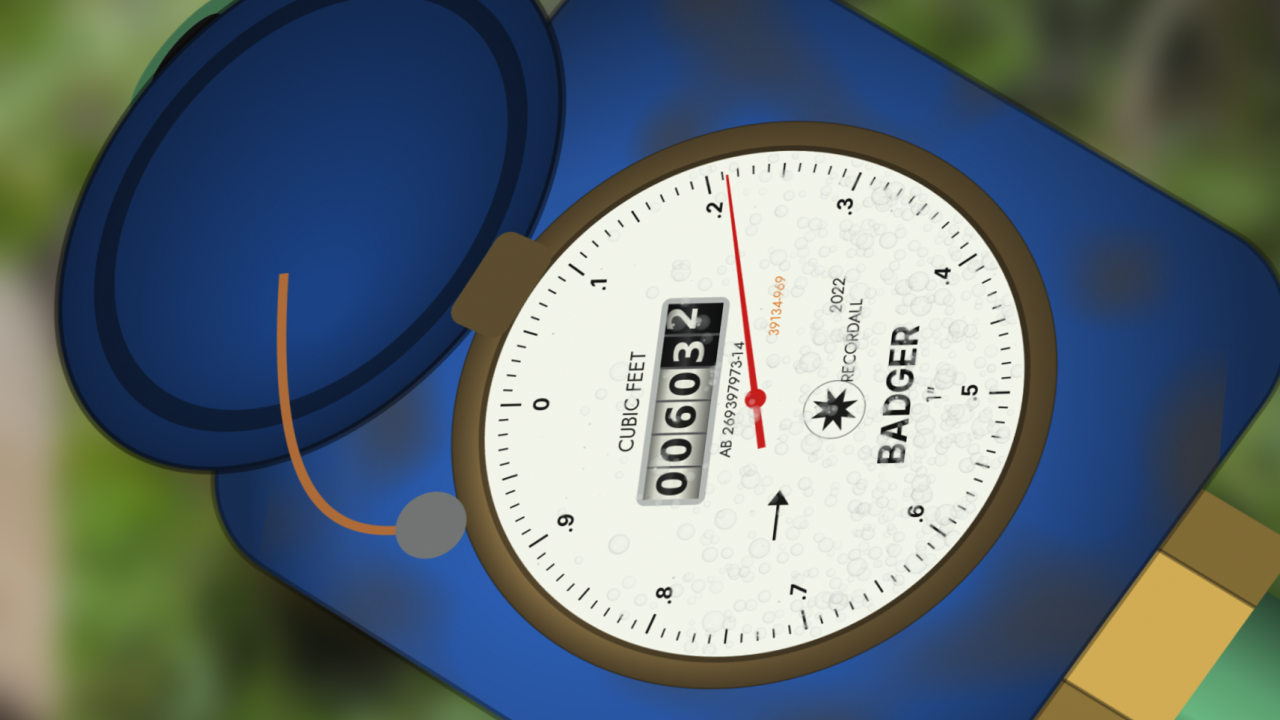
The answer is 6032.21 ft³
